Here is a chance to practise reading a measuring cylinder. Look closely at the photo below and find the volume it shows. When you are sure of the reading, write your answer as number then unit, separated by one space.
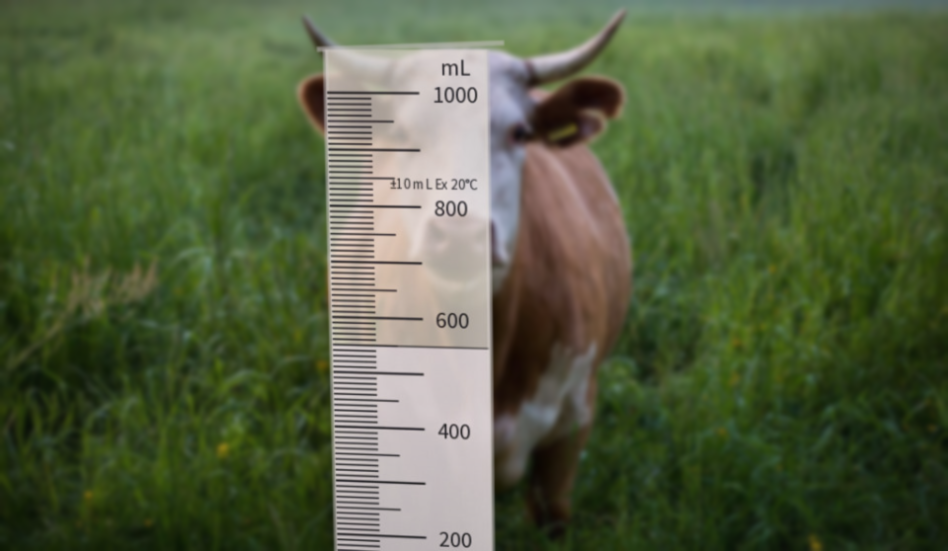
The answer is 550 mL
